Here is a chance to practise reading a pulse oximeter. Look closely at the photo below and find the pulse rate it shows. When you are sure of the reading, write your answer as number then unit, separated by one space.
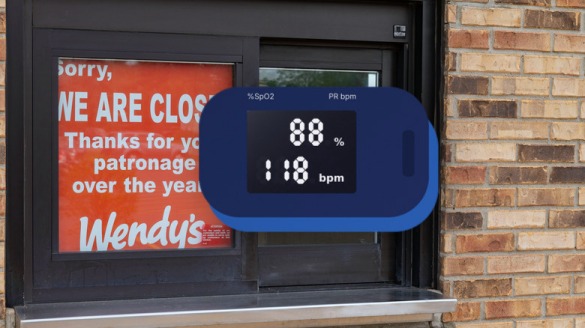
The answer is 118 bpm
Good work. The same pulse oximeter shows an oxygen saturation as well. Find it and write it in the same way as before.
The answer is 88 %
